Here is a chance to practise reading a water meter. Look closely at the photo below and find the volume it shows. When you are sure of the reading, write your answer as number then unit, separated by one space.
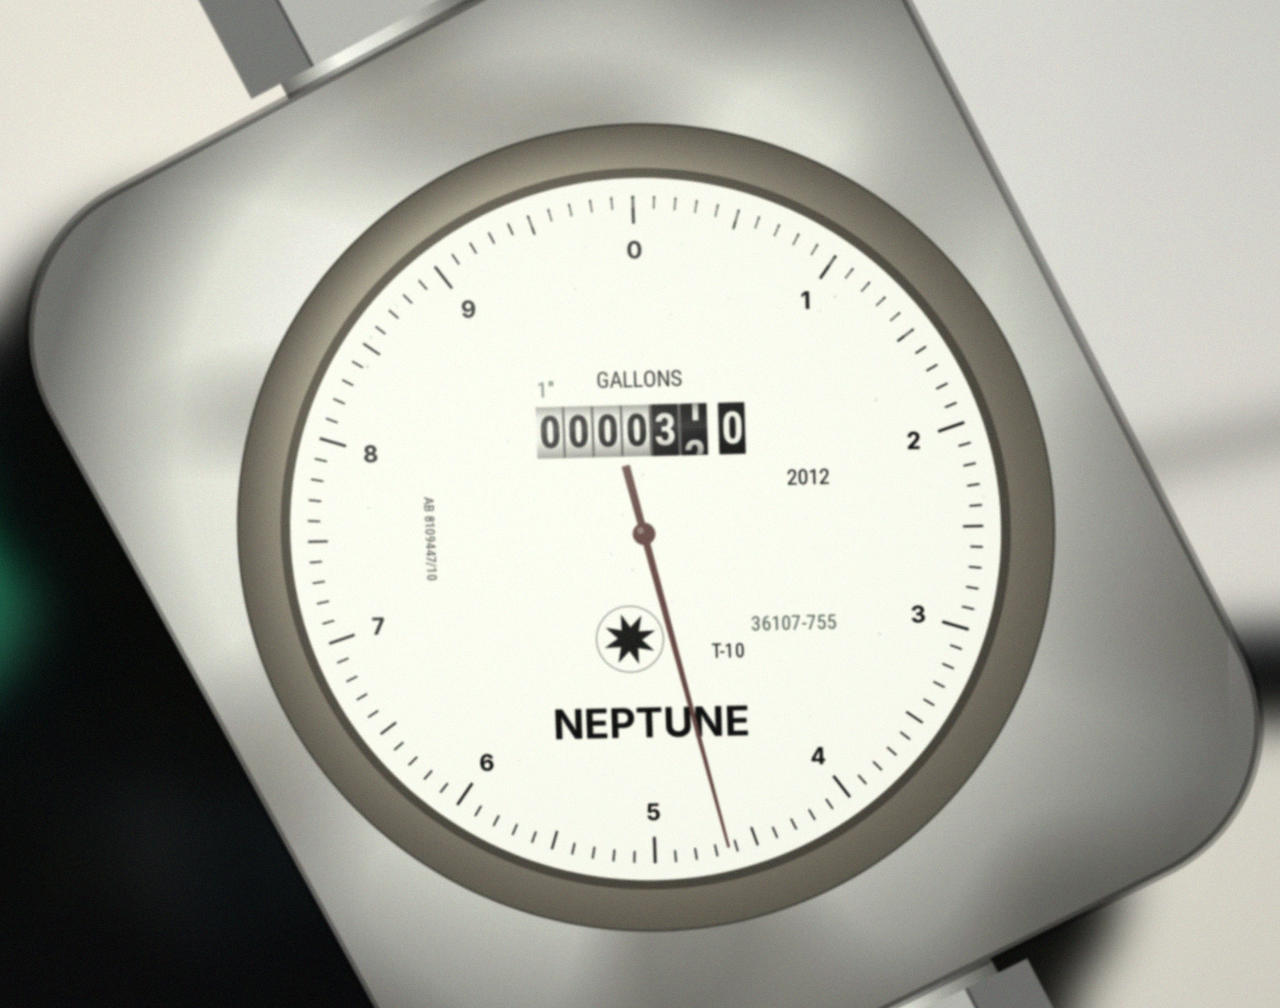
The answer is 314.6 gal
